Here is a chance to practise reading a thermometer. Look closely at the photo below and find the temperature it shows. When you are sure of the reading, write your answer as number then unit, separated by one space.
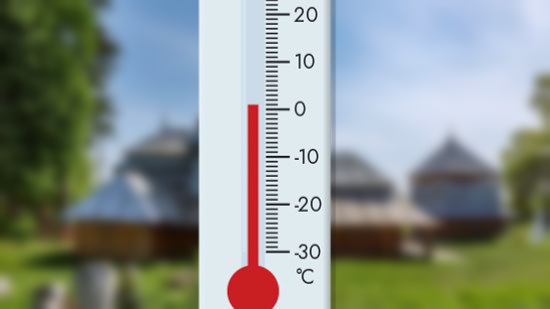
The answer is 1 °C
